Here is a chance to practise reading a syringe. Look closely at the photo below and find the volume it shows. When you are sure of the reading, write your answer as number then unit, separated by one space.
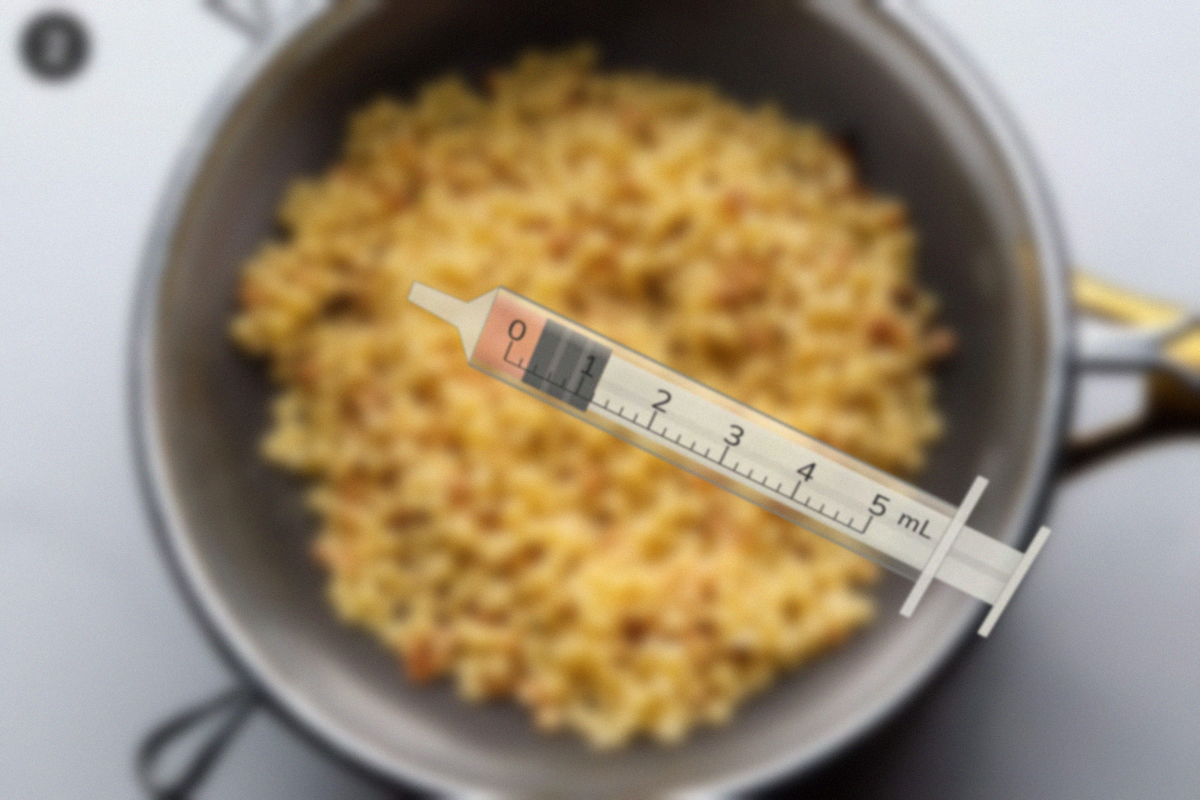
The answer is 0.3 mL
